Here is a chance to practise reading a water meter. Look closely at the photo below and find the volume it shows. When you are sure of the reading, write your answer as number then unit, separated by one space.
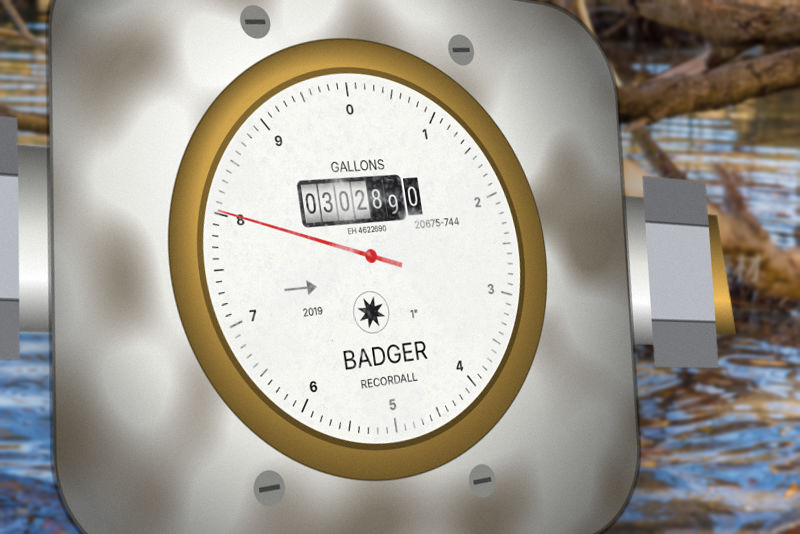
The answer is 302888.0 gal
